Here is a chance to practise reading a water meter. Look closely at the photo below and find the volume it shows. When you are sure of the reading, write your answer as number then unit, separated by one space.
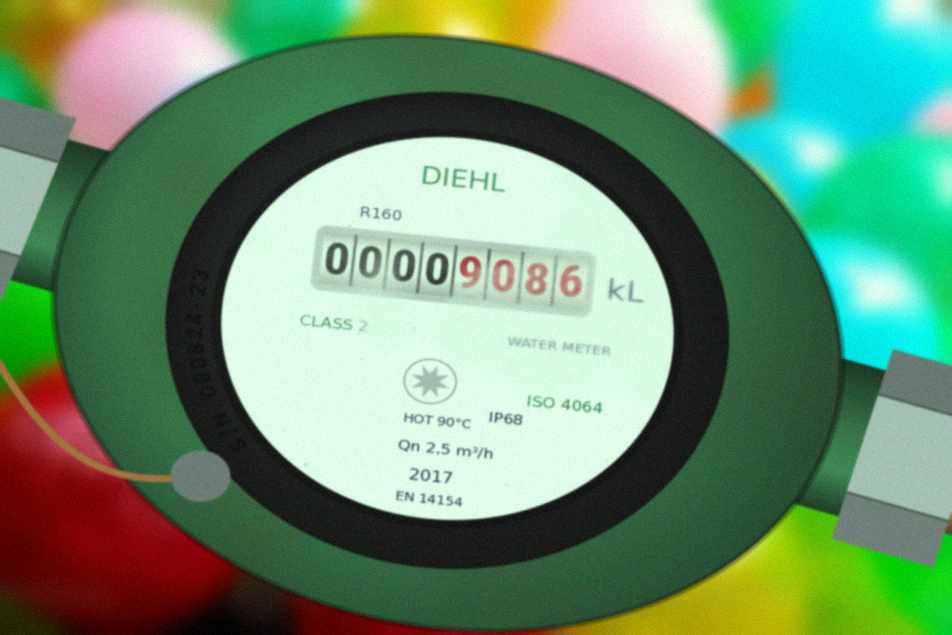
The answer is 0.9086 kL
